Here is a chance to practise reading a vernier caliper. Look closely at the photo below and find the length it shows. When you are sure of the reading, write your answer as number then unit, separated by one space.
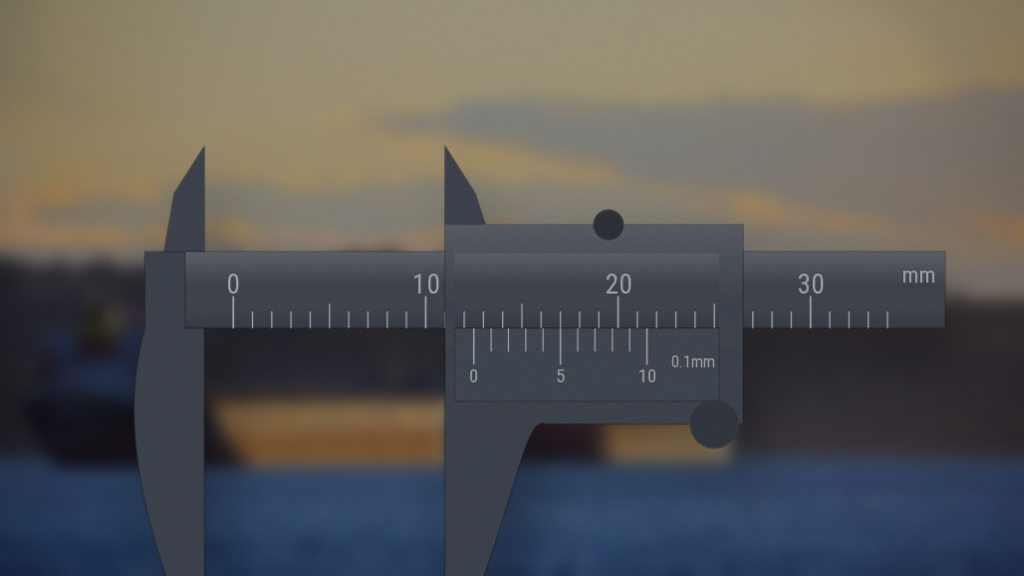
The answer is 12.5 mm
